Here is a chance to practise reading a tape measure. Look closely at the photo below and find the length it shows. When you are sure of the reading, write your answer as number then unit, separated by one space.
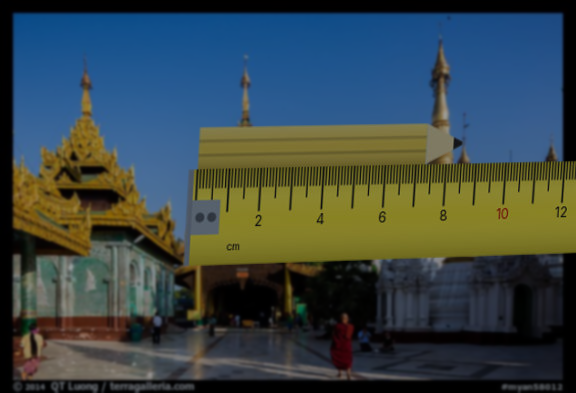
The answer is 8.5 cm
